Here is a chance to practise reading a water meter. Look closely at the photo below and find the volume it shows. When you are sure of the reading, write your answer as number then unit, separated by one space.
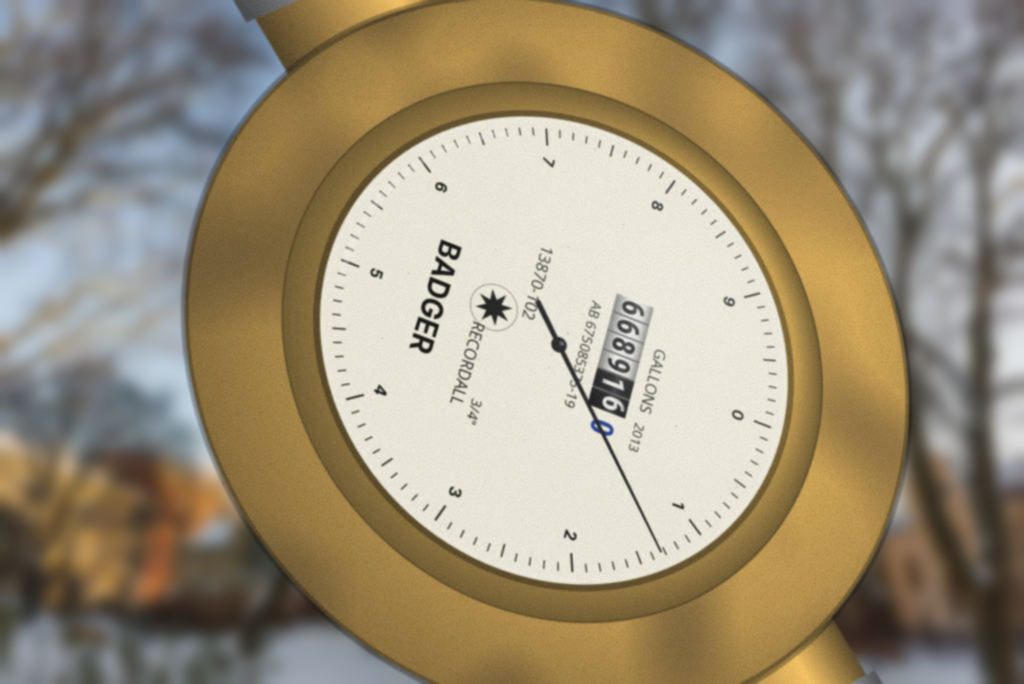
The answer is 6689161.3 gal
